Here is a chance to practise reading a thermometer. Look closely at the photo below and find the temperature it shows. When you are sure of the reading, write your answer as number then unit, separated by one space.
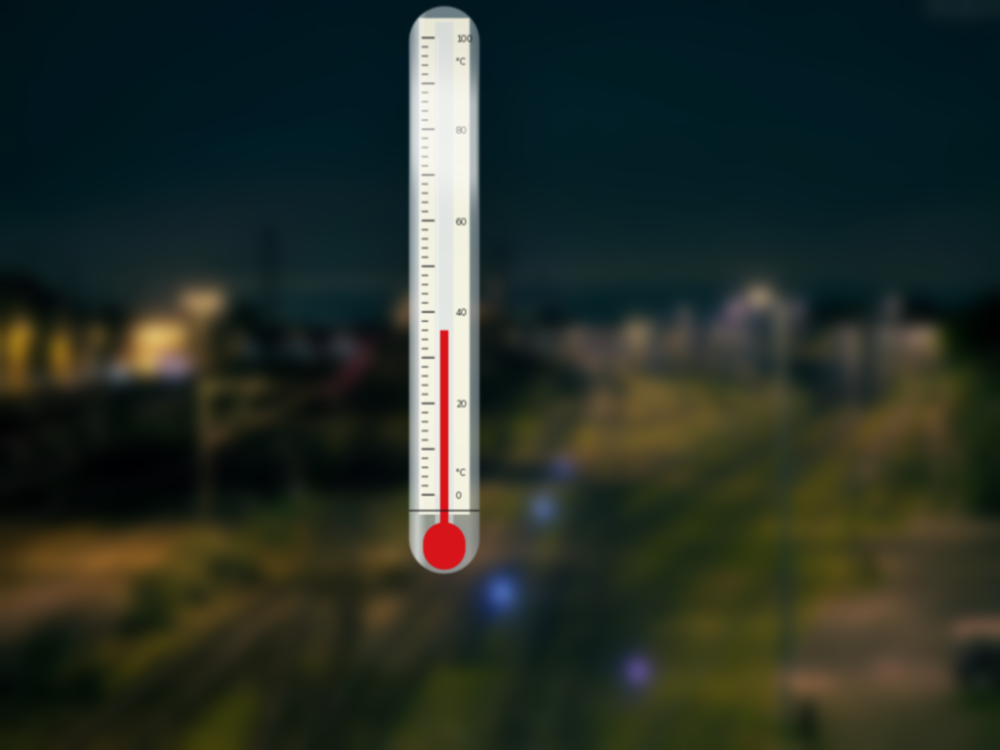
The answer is 36 °C
